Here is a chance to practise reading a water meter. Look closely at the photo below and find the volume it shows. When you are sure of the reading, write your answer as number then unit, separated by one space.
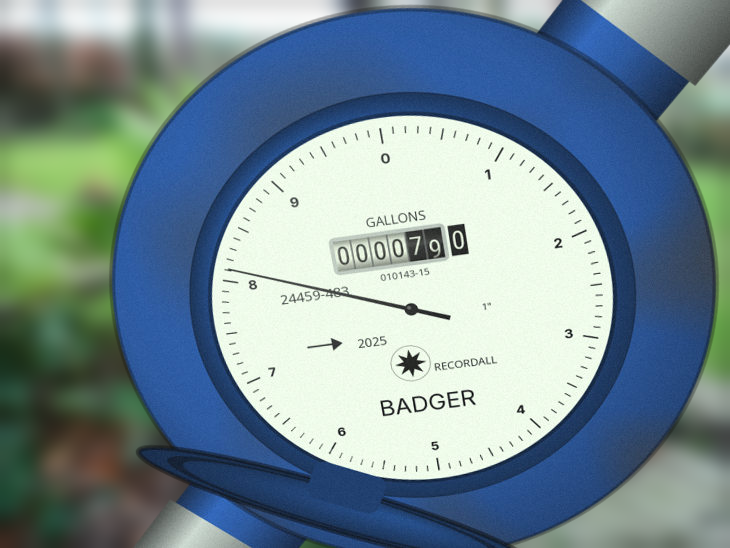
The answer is 788.1 gal
